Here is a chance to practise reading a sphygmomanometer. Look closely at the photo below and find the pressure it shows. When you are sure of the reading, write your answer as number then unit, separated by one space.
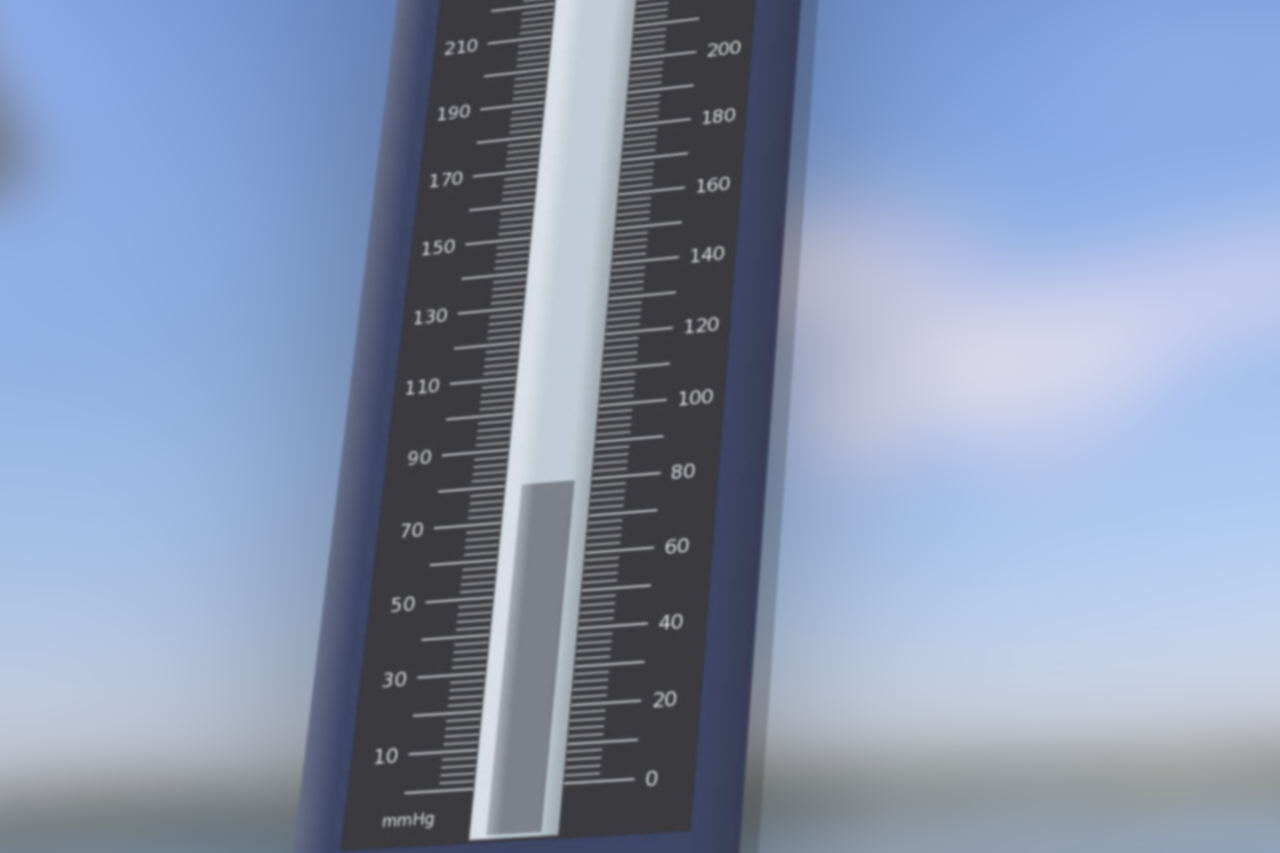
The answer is 80 mmHg
